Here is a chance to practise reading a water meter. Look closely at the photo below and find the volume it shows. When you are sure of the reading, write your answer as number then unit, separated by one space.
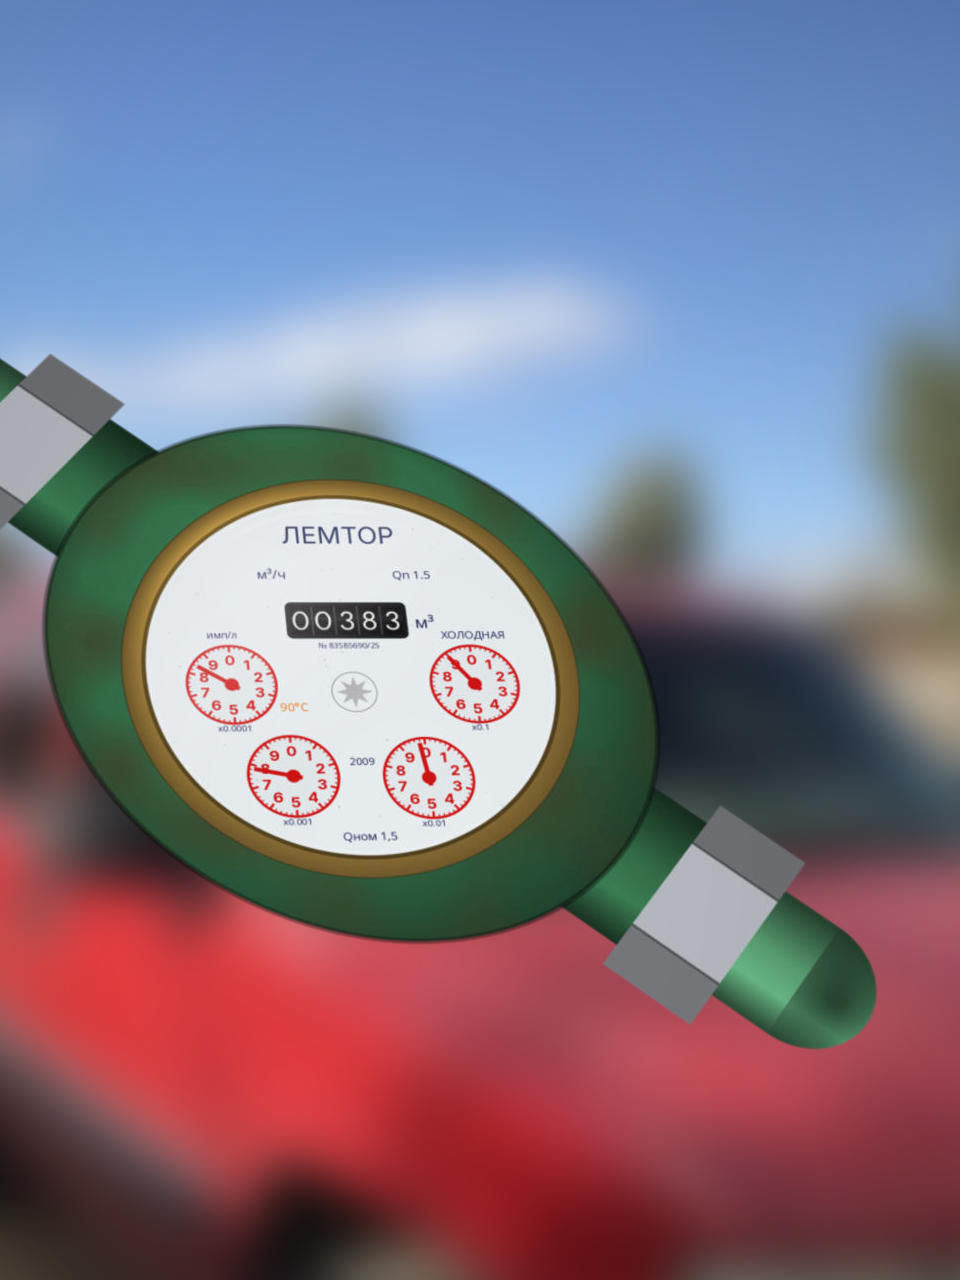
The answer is 383.8978 m³
